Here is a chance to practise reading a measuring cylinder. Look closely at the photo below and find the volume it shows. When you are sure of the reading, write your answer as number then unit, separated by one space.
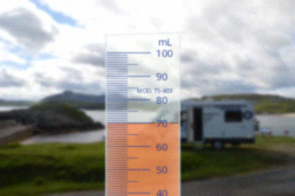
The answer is 70 mL
